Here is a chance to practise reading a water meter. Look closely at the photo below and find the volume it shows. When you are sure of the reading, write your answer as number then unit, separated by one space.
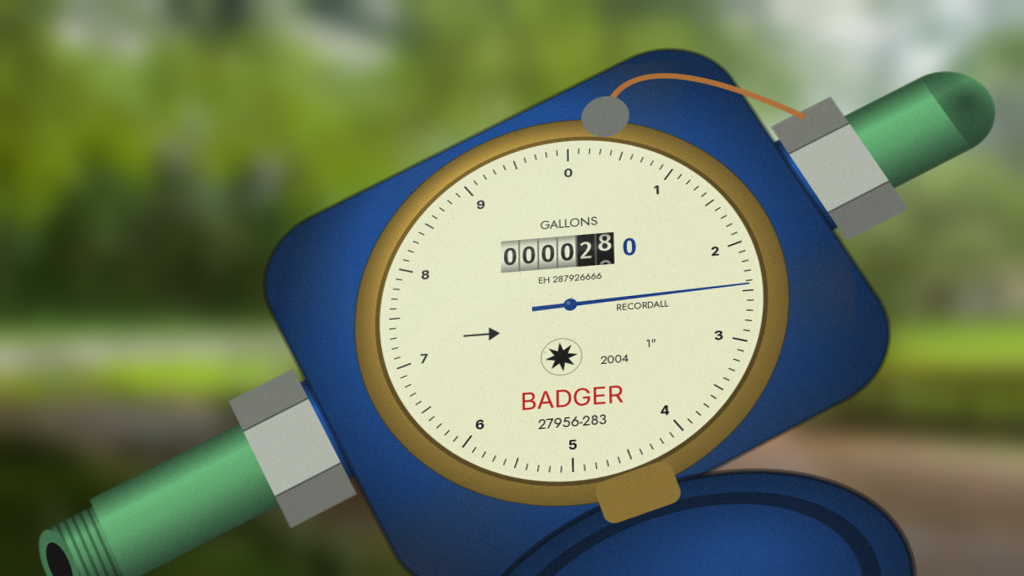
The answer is 282.4 gal
